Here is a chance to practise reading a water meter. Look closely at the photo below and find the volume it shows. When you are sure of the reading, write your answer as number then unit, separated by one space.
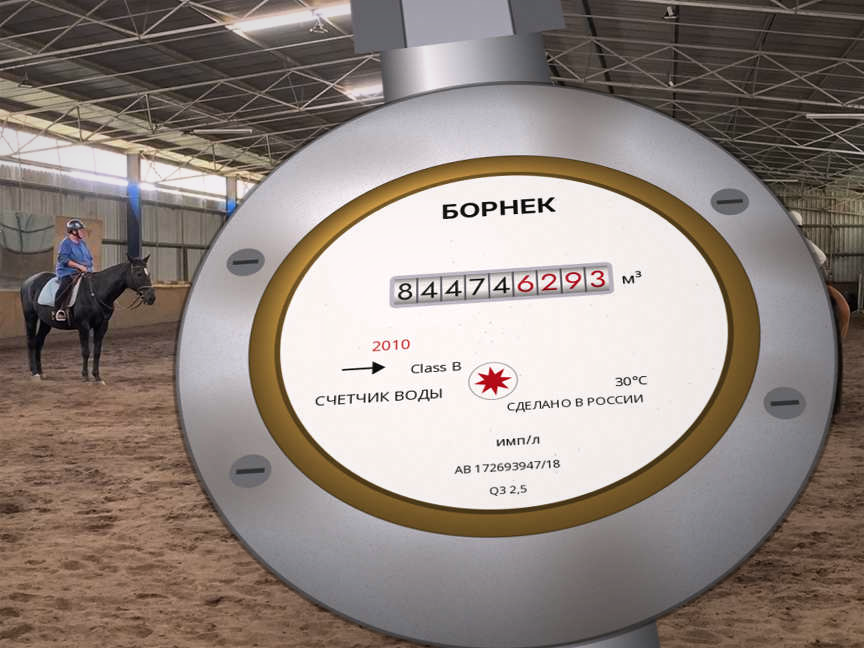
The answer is 84474.6293 m³
